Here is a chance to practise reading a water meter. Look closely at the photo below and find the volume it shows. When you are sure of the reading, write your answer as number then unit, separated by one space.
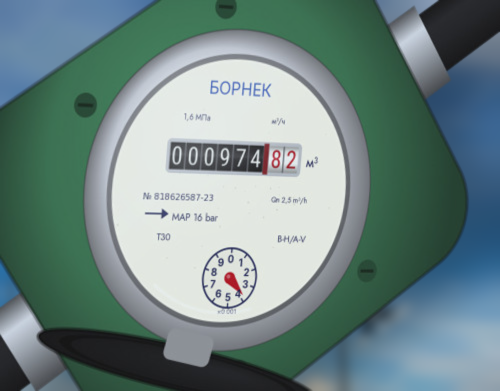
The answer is 974.823 m³
